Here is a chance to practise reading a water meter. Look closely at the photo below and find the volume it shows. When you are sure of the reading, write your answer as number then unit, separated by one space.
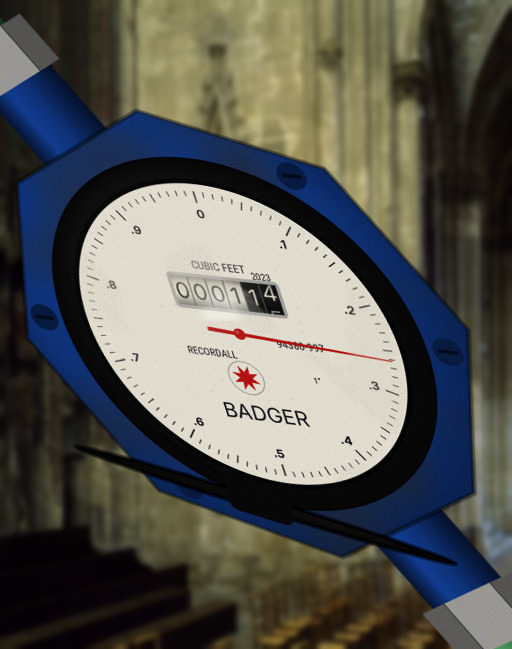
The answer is 114.26 ft³
